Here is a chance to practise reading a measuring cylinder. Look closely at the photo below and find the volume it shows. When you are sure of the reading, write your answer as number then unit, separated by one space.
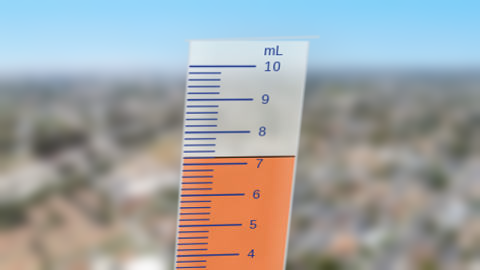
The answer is 7.2 mL
